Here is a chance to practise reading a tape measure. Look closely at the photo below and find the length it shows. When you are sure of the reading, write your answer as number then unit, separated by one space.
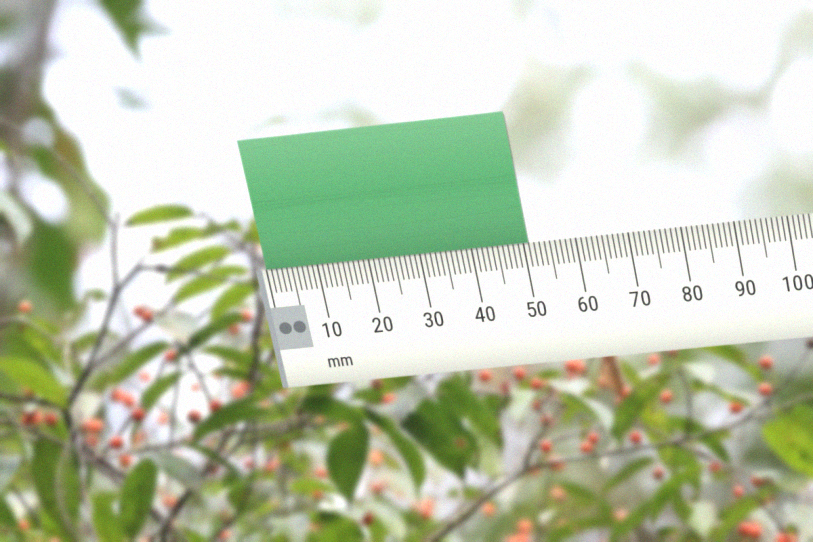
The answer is 51 mm
